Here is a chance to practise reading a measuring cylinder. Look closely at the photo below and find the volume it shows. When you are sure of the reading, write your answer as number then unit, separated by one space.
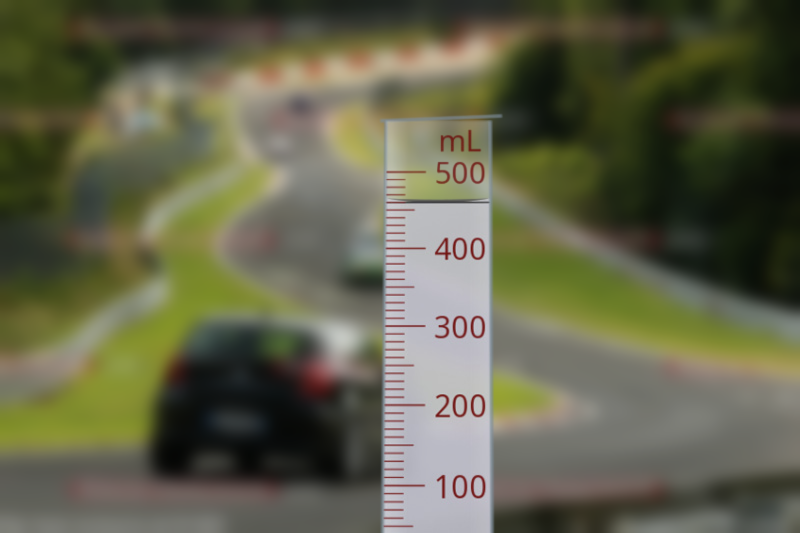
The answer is 460 mL
